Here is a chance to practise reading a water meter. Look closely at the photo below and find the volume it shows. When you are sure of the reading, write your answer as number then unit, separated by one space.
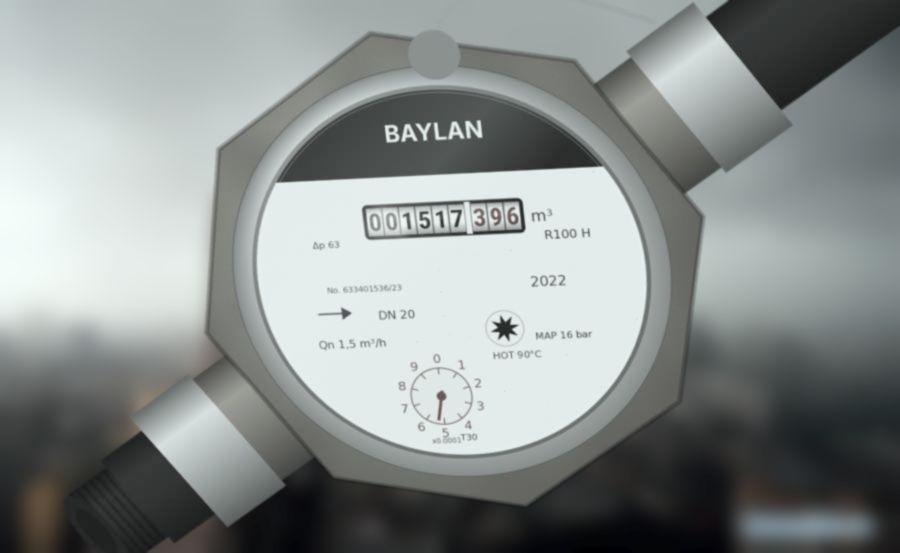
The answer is 1517.3965 m³
